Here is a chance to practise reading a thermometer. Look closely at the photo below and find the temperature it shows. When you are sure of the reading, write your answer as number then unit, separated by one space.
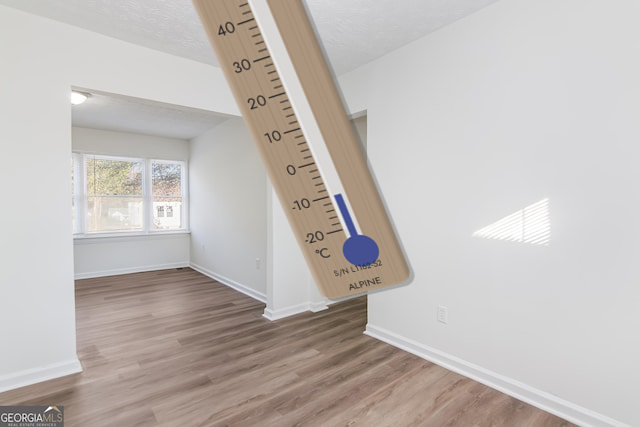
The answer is -10 °C
